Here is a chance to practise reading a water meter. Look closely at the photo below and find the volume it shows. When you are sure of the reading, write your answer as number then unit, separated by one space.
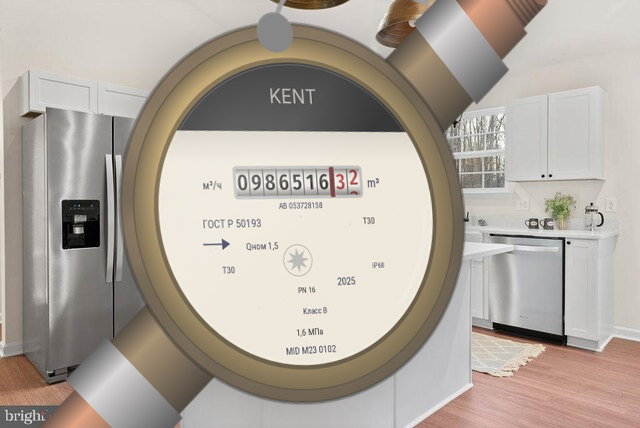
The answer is 986516.32 m³
